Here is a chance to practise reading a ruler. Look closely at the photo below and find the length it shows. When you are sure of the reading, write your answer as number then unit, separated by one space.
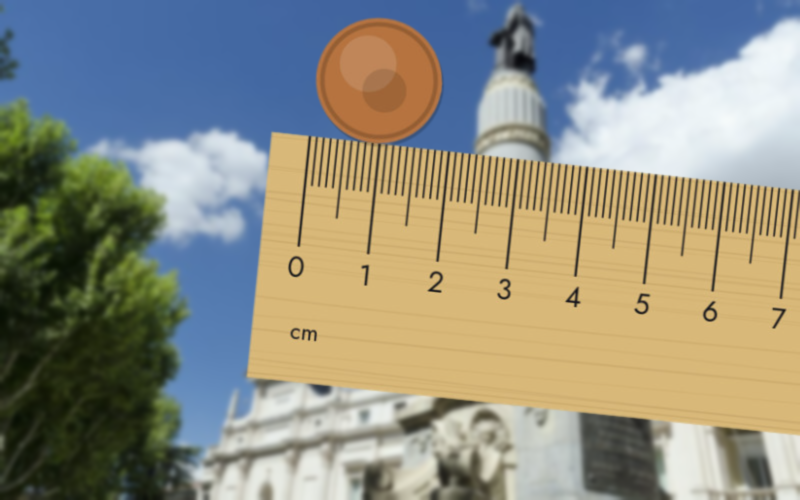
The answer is 1.8 cm
